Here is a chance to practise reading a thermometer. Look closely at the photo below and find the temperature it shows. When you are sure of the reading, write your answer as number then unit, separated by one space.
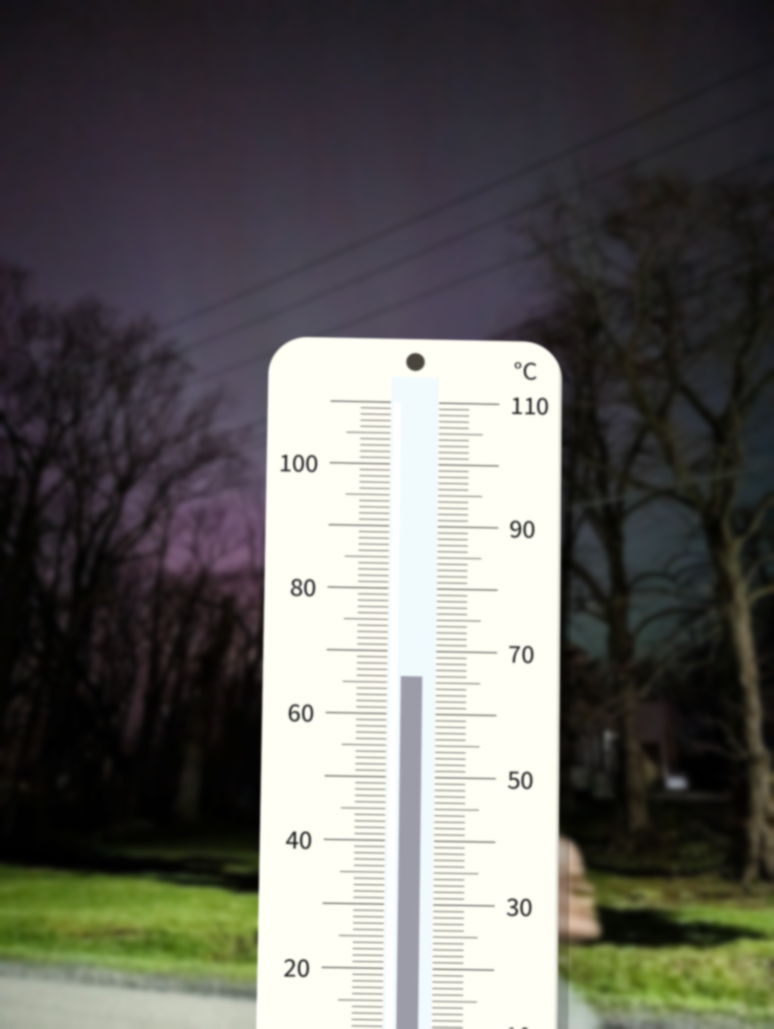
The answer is 66 °C
